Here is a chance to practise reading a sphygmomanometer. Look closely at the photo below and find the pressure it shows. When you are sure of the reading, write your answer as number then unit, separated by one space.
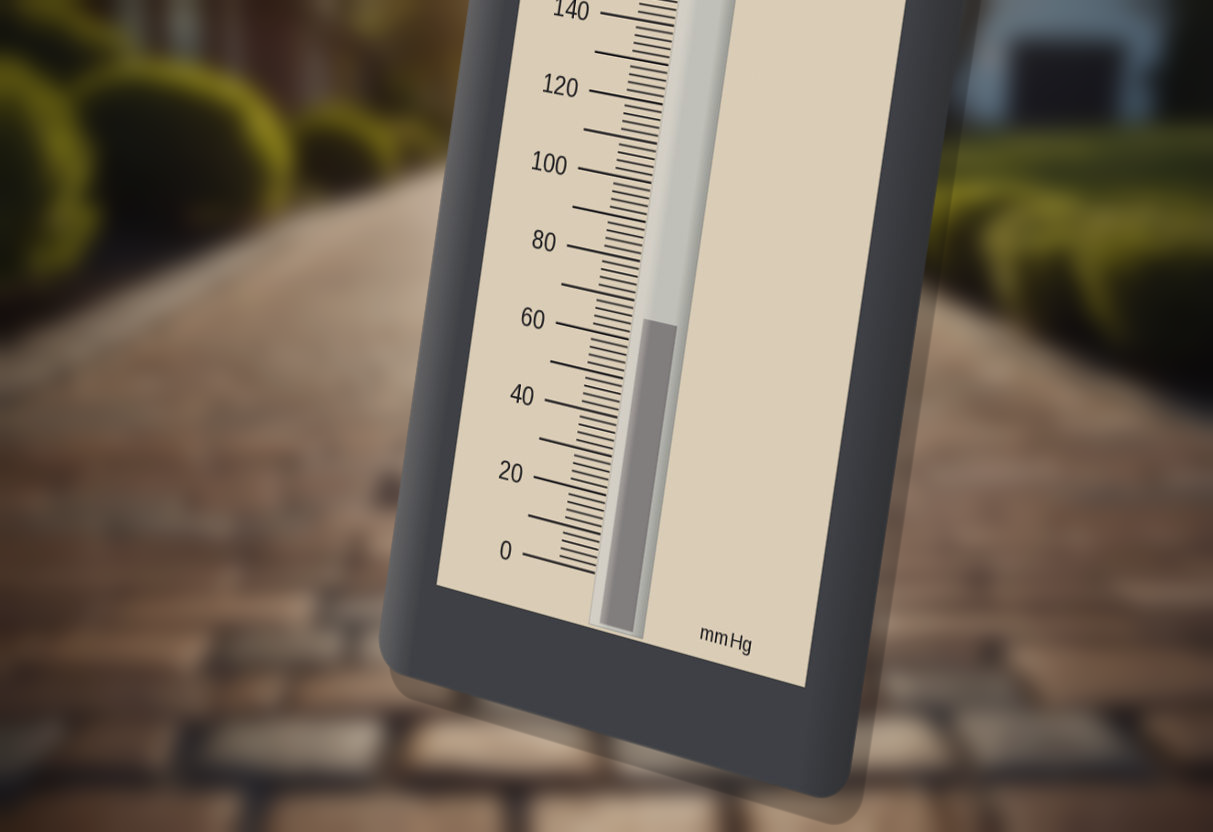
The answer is 66 mmHg
